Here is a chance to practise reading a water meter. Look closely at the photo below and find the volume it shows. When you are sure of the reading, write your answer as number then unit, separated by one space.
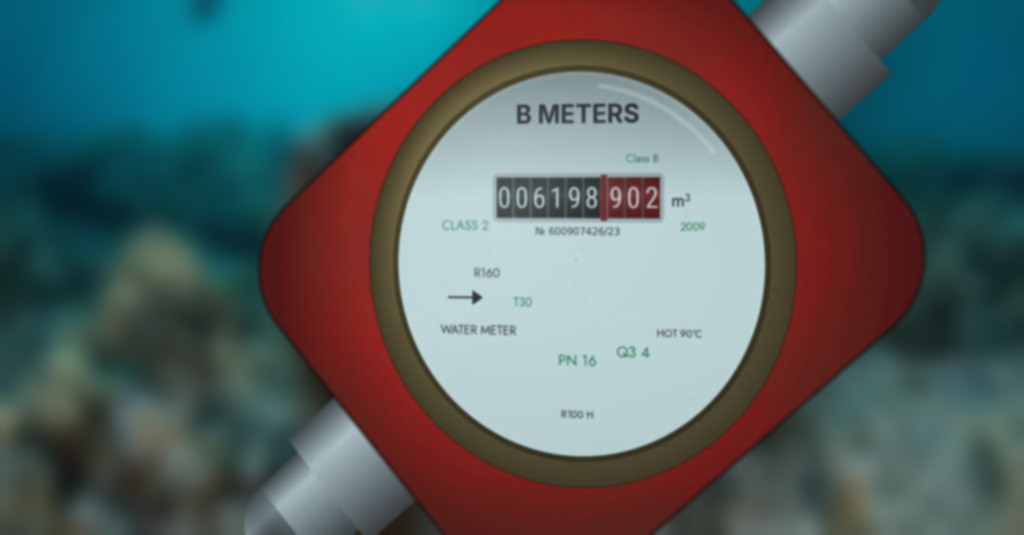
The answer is 6198.902 m³
